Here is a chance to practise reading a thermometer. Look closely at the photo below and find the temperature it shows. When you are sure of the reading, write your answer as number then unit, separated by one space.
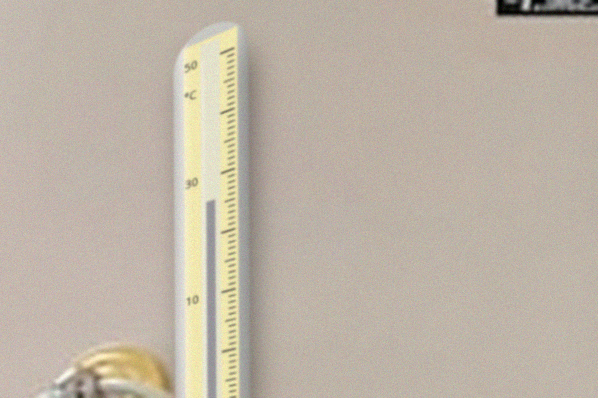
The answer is 26 °C
